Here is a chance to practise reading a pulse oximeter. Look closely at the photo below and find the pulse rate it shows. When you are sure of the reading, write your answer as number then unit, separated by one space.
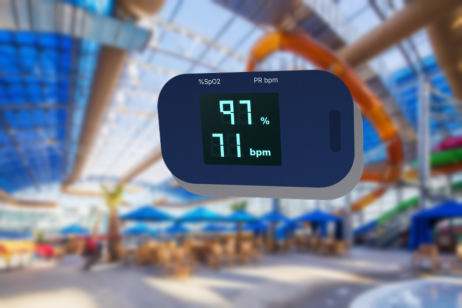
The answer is 71 bpm
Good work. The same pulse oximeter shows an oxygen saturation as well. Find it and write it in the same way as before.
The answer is 97 %
